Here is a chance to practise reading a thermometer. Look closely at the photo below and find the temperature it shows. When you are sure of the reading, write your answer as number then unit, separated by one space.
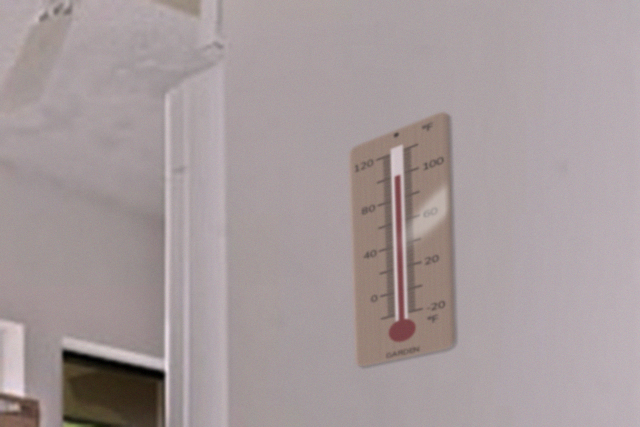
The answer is 100 °F
